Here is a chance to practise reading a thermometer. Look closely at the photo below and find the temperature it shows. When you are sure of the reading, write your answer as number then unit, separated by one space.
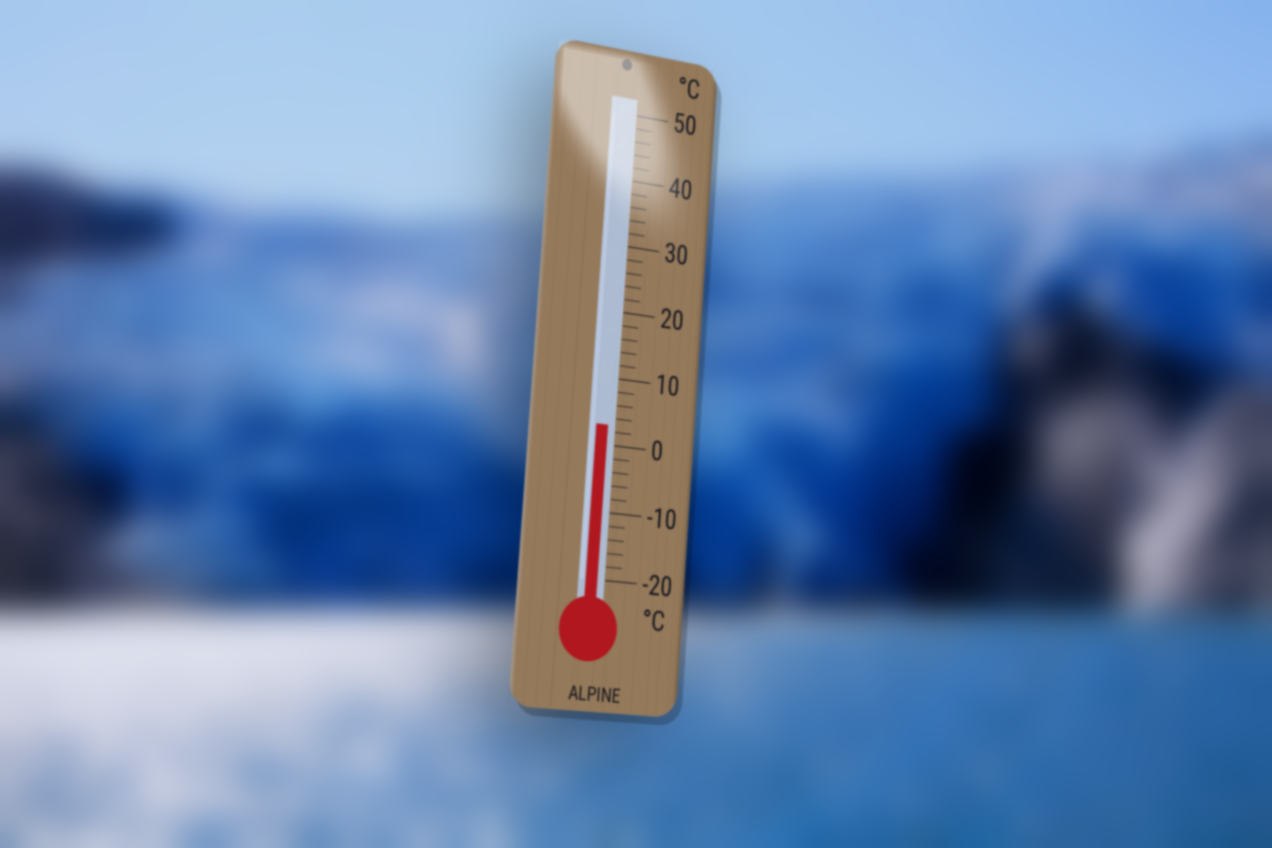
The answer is 3 °C
